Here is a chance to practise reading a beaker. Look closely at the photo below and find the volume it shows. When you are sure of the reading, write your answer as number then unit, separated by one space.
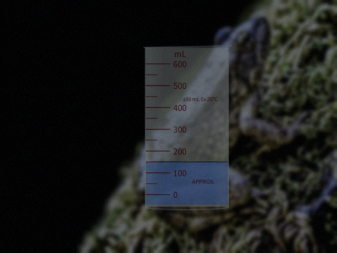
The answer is 150 mL
